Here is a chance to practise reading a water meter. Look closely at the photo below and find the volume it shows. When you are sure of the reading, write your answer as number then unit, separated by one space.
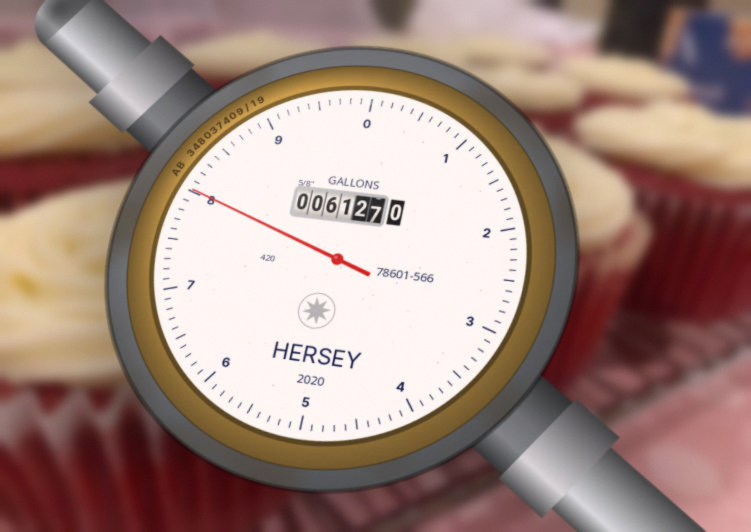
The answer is 61268.0 gal
